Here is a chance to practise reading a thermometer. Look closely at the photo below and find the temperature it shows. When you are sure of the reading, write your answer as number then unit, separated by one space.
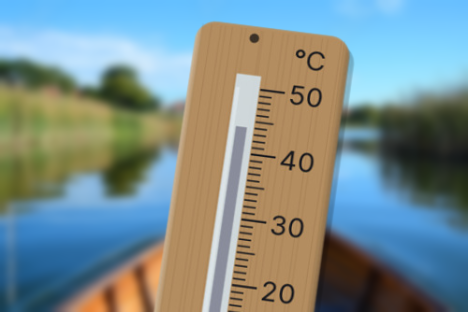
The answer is 44 °C
